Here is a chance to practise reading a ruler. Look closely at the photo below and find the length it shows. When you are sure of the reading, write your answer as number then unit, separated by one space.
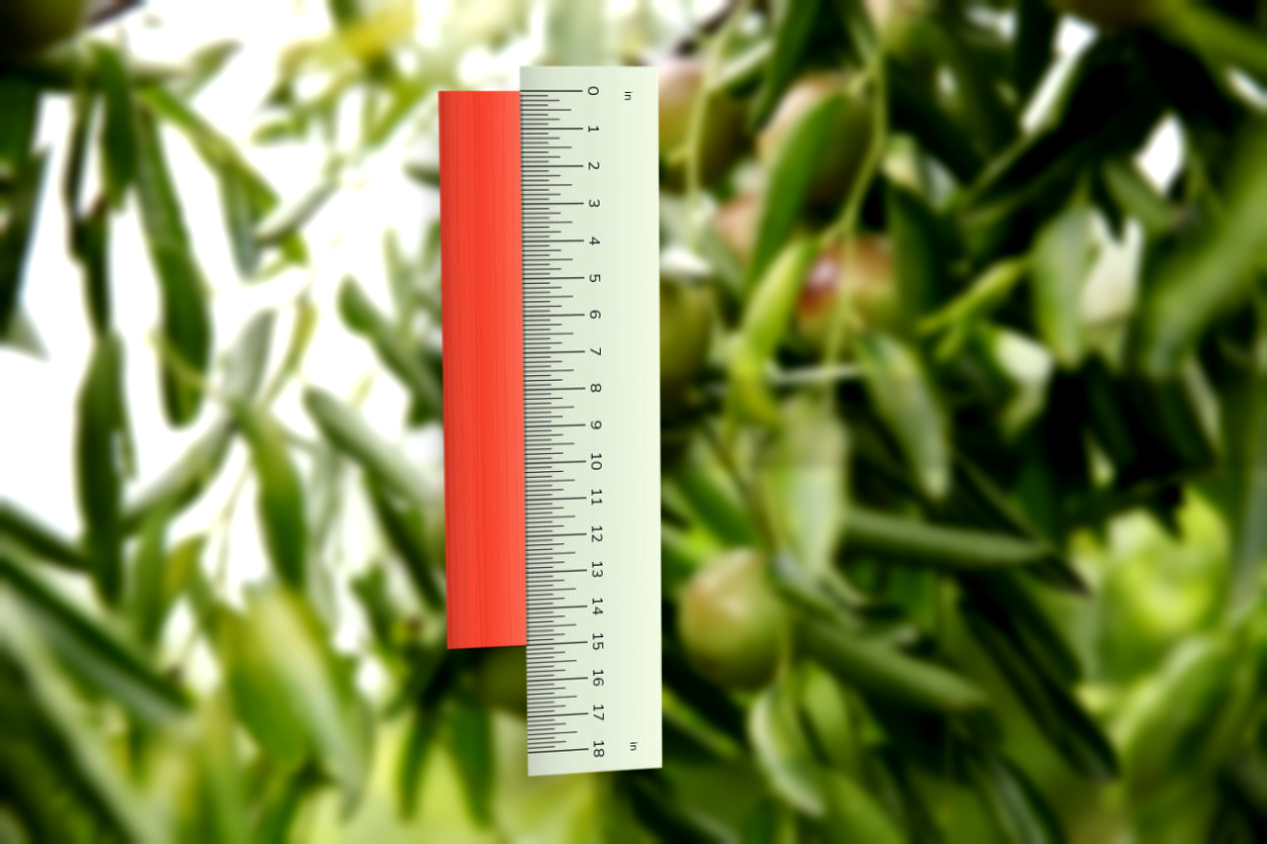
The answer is 15 in
